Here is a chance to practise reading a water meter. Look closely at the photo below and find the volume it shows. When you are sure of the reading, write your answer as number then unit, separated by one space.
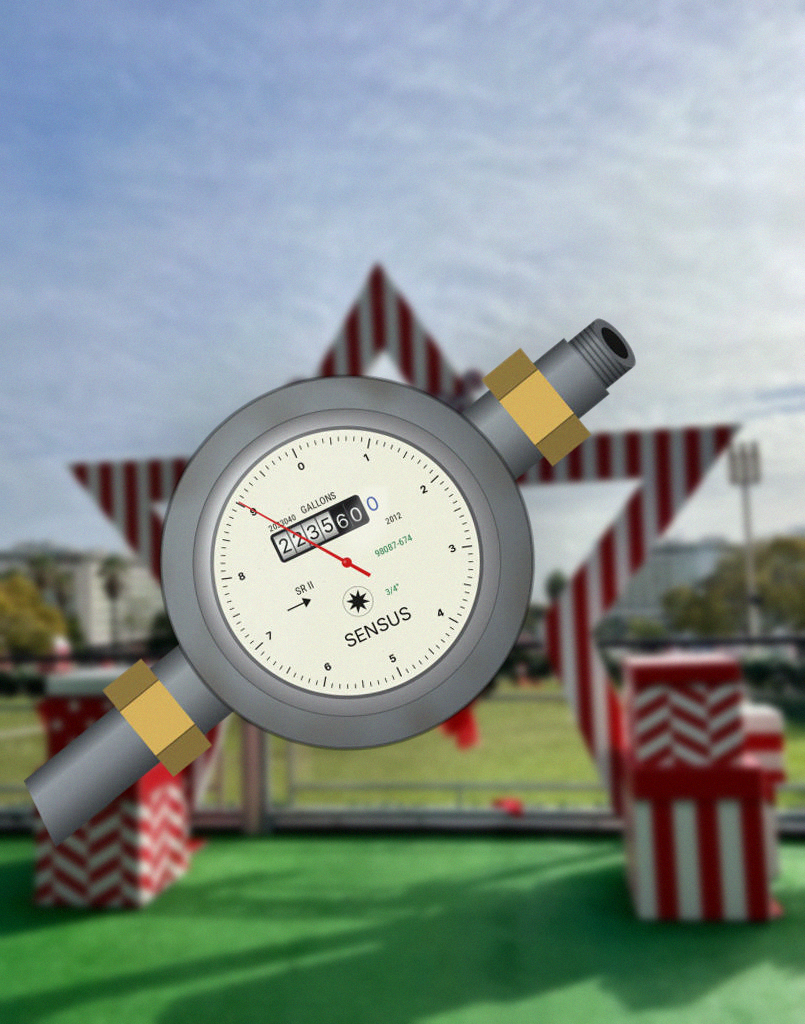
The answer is 2235599.0 gal
